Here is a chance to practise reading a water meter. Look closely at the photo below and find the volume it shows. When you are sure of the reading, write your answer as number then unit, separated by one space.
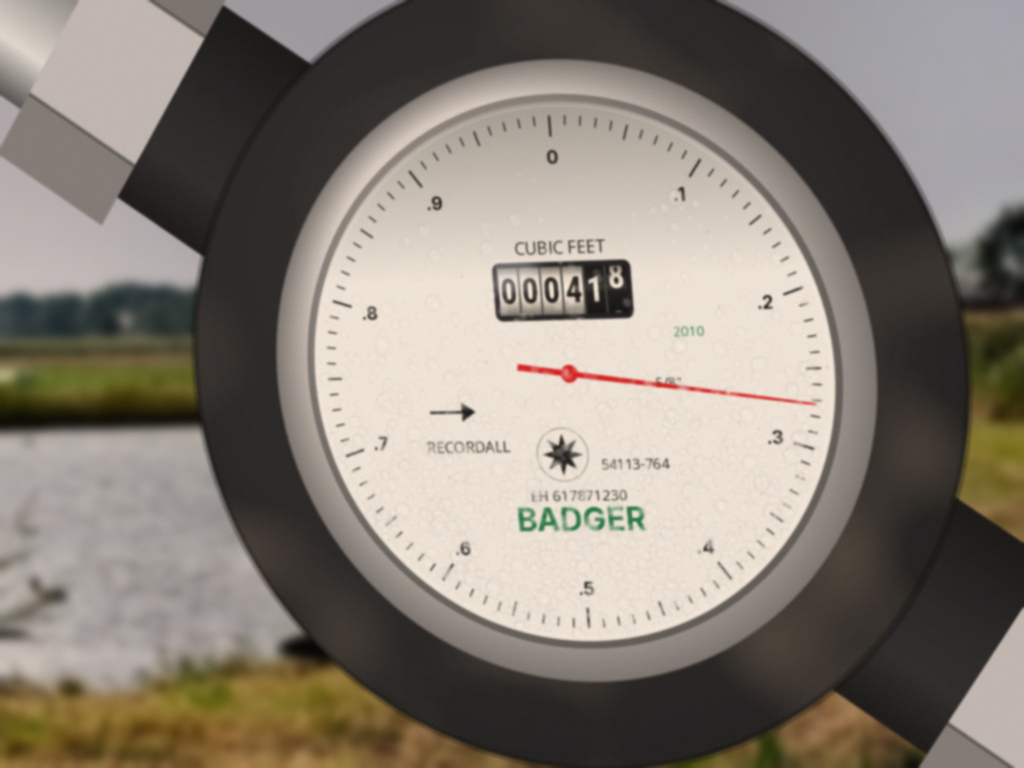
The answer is 418.27 ft³
